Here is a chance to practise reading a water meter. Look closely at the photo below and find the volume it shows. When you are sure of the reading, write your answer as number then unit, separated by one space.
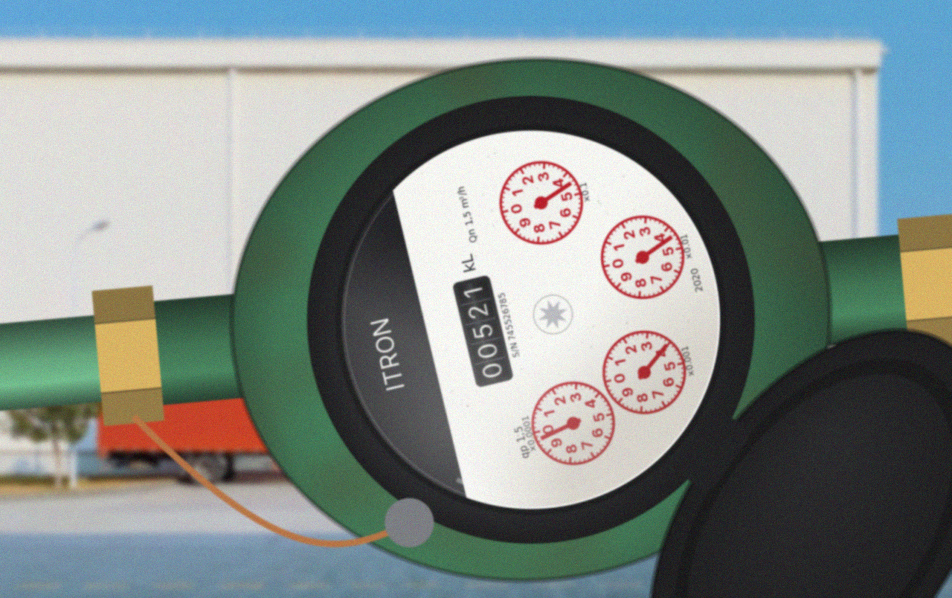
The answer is 521.4439 kL
